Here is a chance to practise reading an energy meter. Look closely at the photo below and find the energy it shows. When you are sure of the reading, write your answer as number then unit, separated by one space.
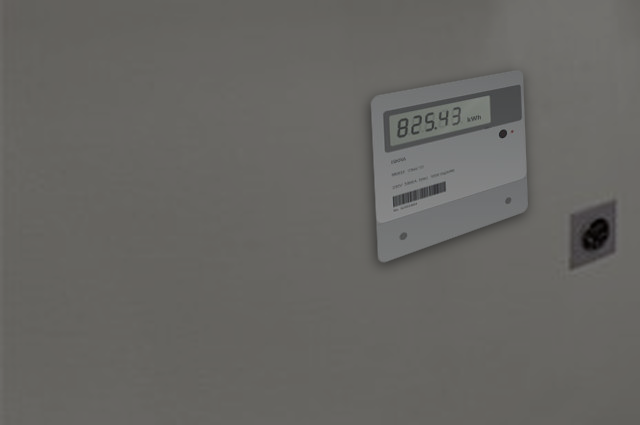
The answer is 825.43 kWh
